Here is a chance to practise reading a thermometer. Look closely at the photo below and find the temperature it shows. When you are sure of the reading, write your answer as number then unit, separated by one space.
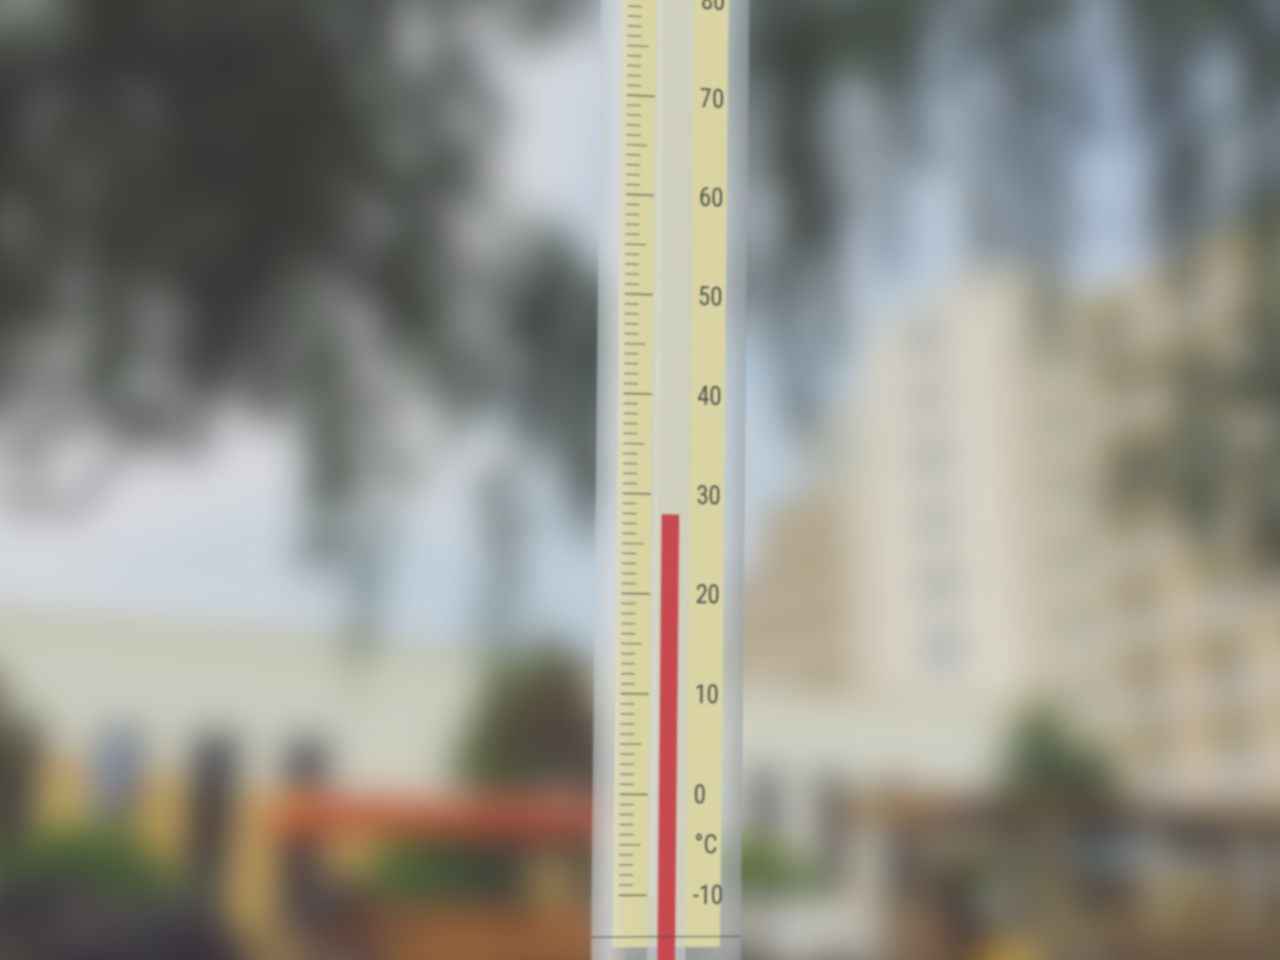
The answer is 28 °C
